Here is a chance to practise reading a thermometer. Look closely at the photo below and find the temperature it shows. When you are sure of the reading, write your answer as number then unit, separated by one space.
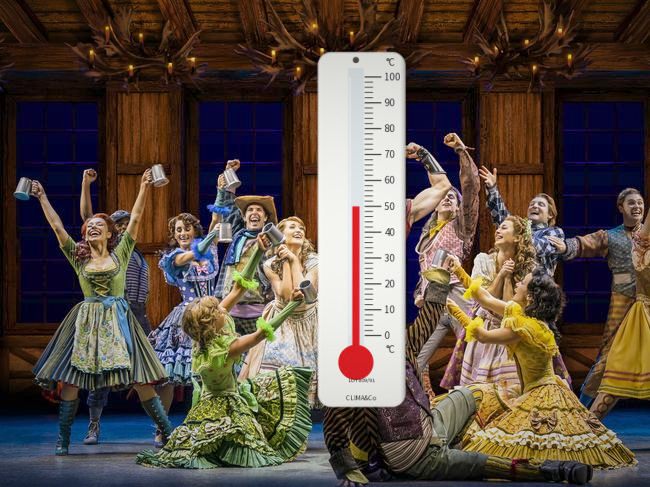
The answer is 50 °C
